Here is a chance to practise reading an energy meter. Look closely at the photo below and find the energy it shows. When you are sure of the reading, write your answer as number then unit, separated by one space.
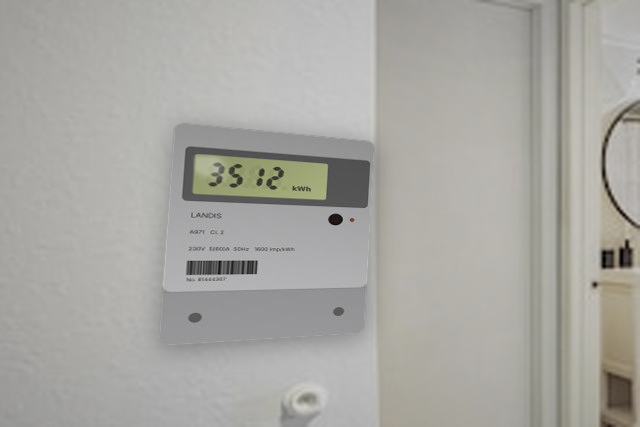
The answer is 3512 kWh
